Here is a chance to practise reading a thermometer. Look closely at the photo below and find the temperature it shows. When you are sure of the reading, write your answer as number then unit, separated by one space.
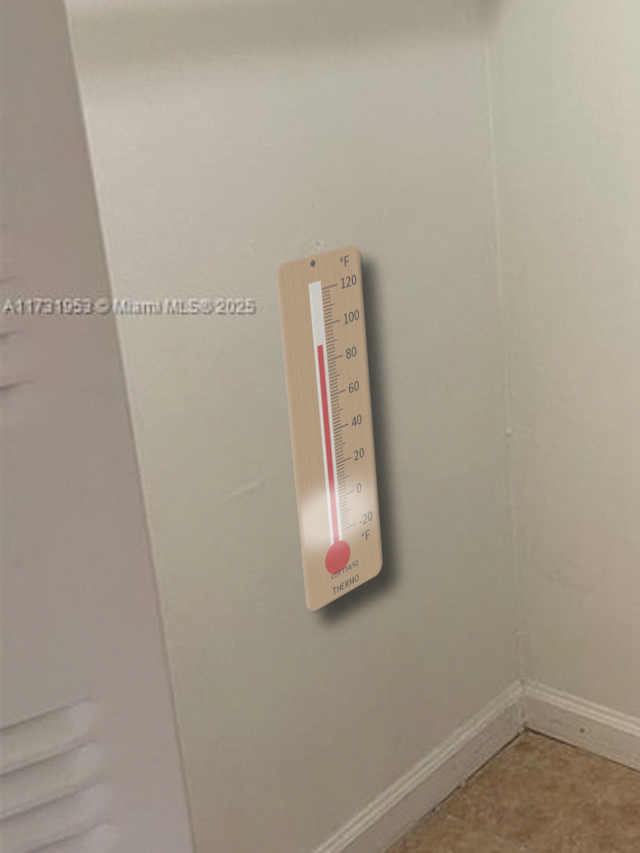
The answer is 90 °F
